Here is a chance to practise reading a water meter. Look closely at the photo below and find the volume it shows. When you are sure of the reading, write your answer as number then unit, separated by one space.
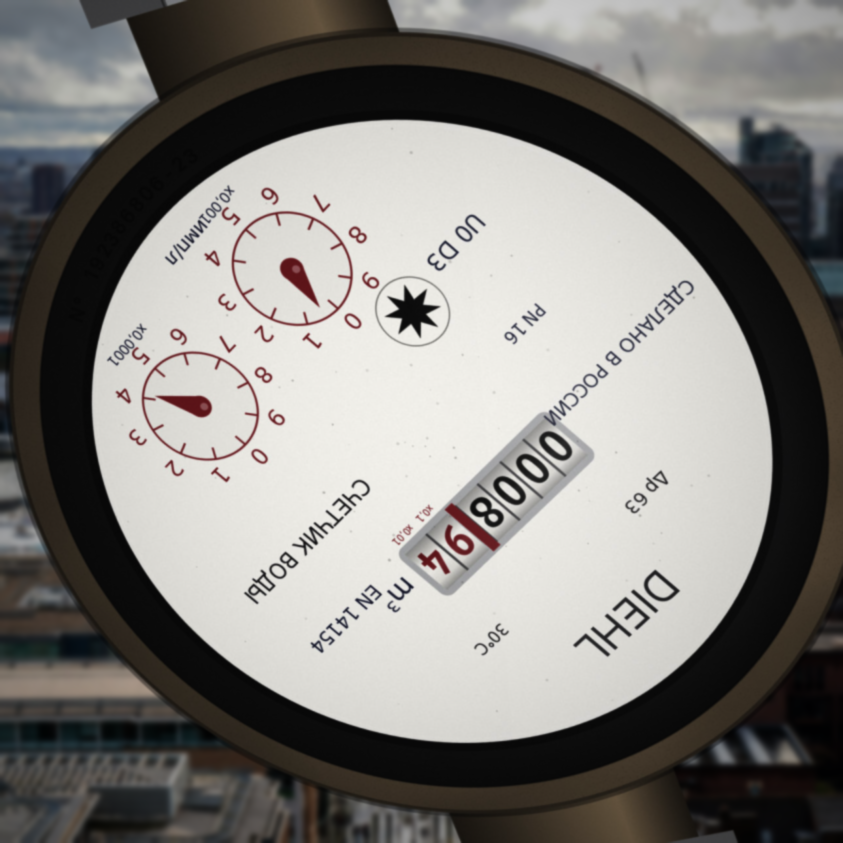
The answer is 8.9404 m³
